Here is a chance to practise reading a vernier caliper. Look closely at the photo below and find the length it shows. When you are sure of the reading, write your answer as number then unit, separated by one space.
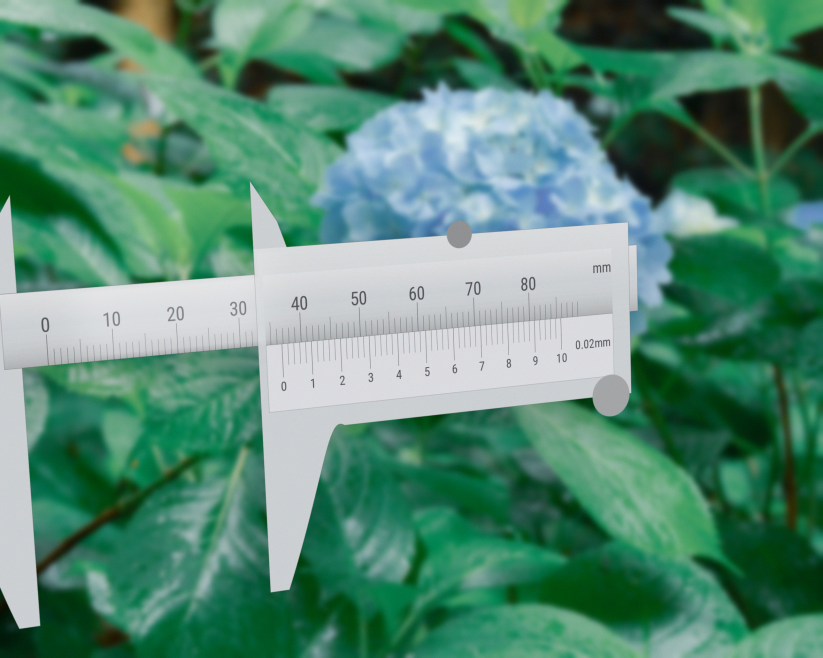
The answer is 36.8 mm
